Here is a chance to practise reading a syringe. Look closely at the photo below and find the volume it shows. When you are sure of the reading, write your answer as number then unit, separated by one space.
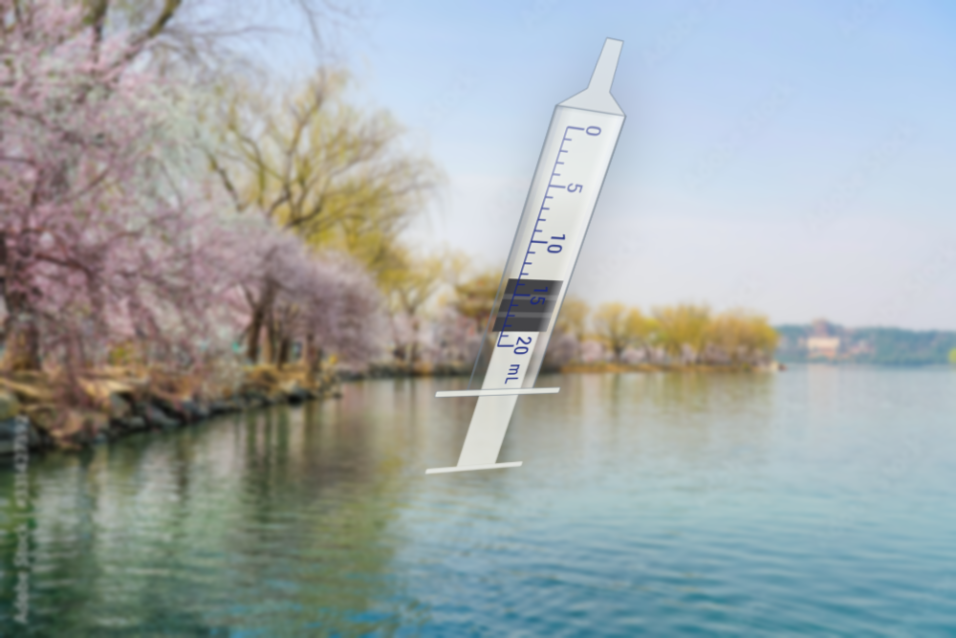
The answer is 13.5 mL
